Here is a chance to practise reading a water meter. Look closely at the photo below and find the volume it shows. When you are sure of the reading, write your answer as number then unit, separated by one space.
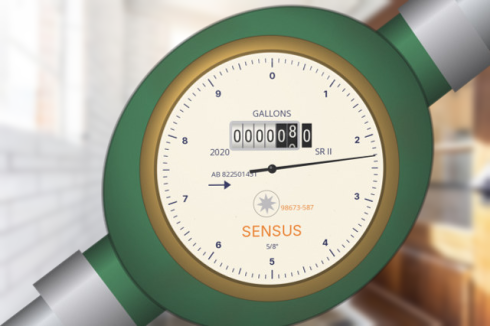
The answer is 82.3 gal
